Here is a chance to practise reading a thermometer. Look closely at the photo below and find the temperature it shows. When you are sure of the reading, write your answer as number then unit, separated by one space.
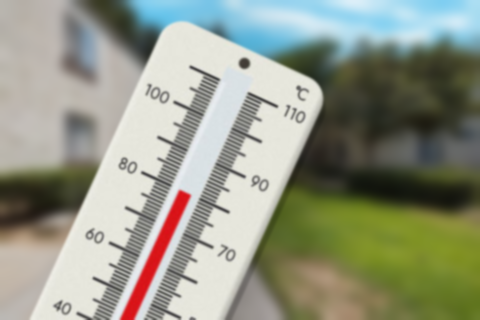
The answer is 80 °C
